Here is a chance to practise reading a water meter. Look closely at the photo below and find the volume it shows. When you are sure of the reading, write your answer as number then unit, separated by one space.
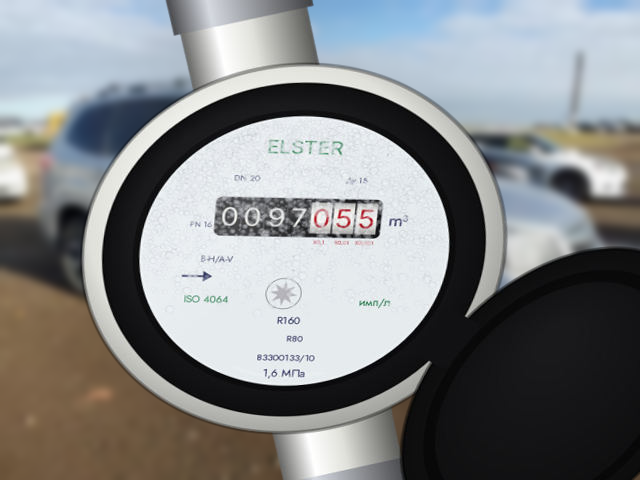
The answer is 97.055 m³
